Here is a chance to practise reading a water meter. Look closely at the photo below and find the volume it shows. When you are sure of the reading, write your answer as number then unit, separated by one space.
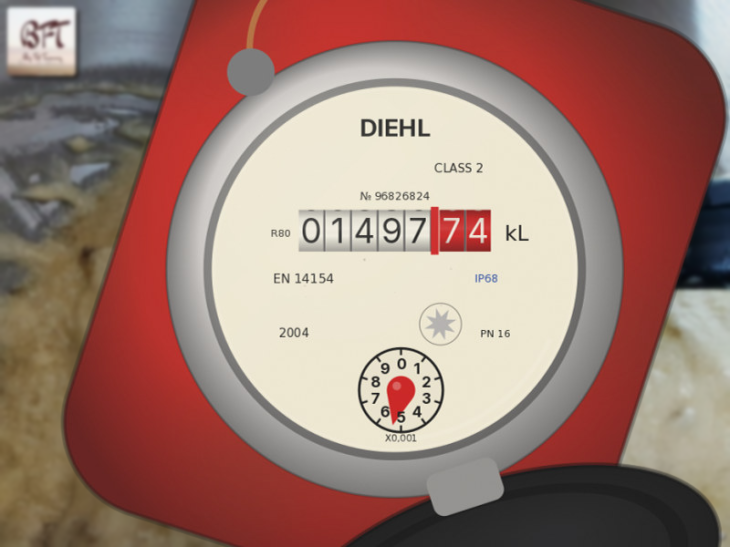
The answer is 1497.745 kL
